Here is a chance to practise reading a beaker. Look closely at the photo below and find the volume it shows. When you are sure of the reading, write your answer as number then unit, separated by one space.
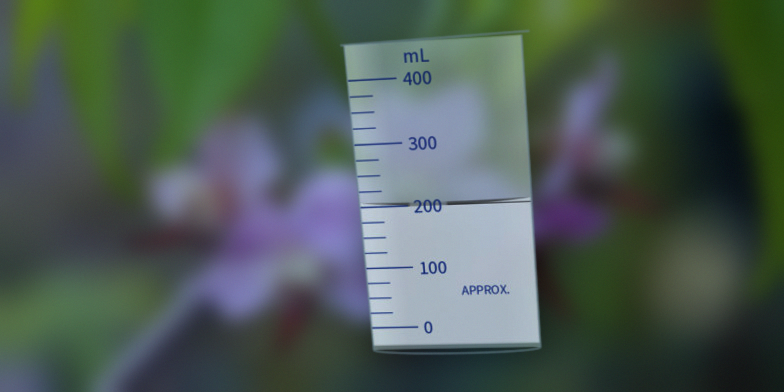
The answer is 200 mL
